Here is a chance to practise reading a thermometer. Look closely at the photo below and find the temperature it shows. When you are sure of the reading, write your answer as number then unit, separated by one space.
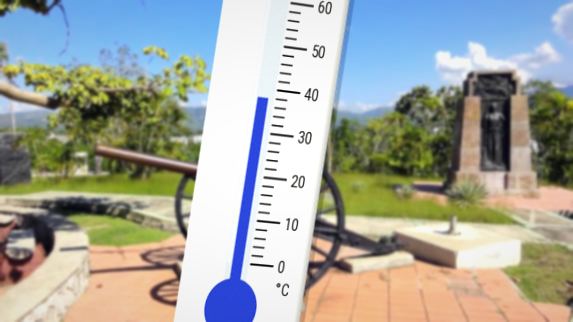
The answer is 38 °C
